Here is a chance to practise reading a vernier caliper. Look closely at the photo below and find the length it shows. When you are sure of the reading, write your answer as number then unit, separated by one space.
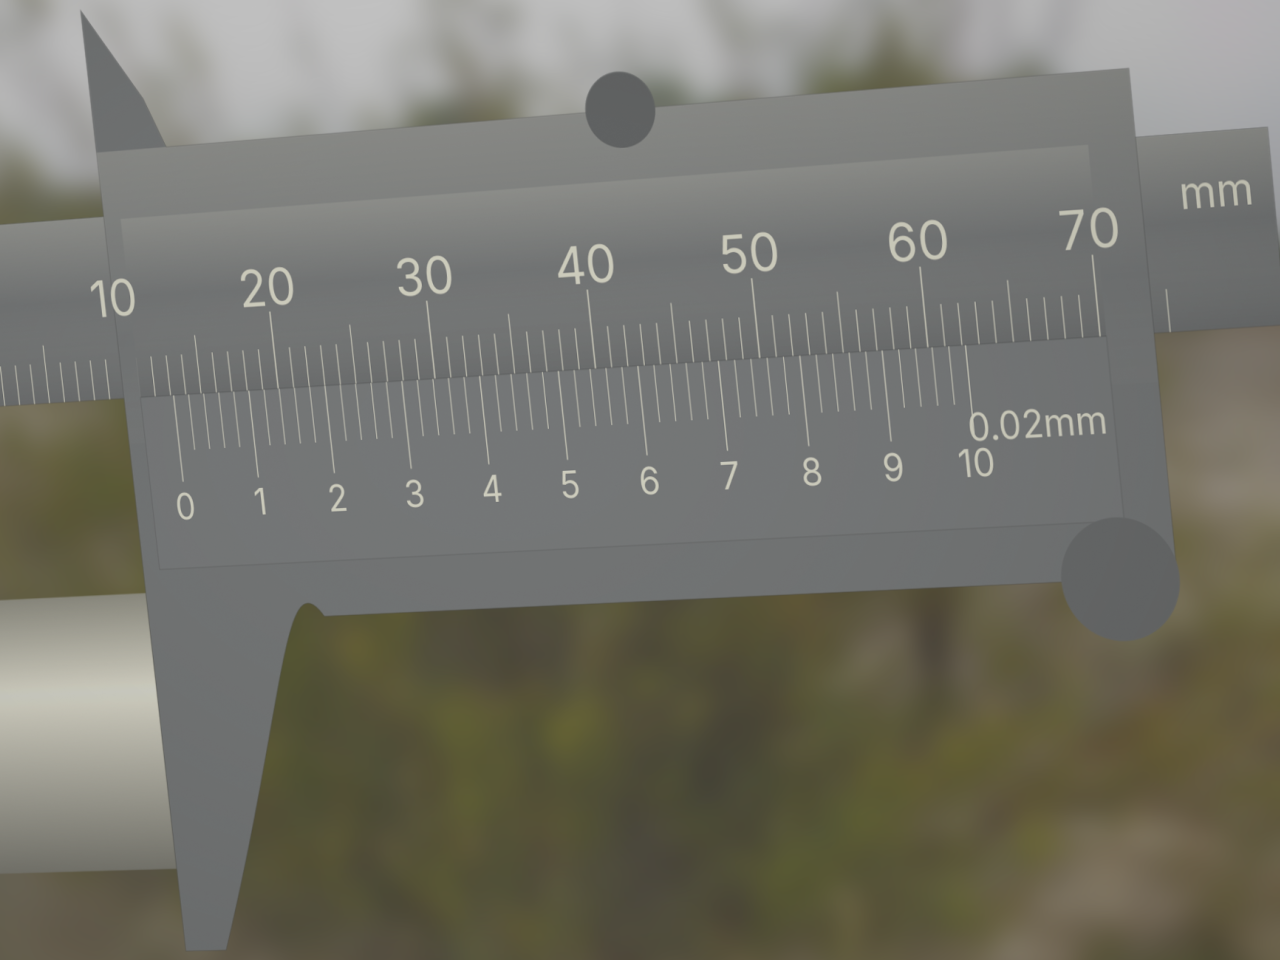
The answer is 13.2 mm
